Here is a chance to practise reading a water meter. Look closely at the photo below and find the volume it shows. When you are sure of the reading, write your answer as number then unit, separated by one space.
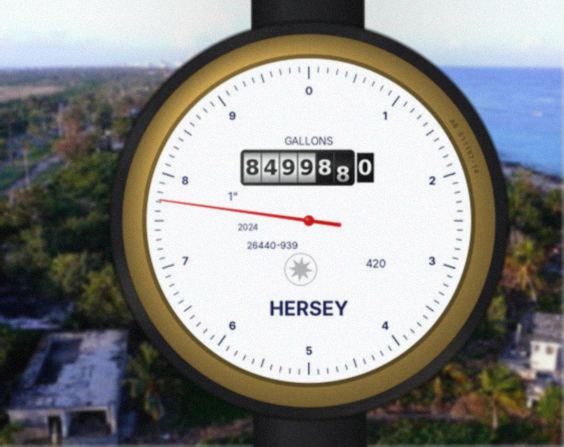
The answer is 8499877.7 gal
